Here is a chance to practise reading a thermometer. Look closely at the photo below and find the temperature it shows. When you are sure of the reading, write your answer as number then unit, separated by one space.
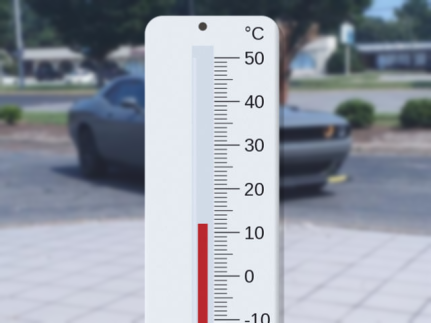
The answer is 12 °C
